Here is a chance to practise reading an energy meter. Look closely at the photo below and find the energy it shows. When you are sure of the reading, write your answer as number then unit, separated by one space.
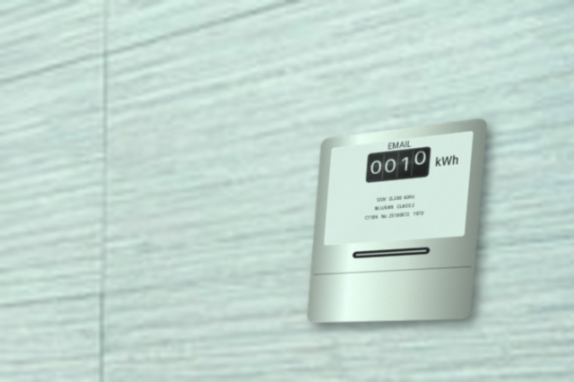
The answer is 10 kWh
